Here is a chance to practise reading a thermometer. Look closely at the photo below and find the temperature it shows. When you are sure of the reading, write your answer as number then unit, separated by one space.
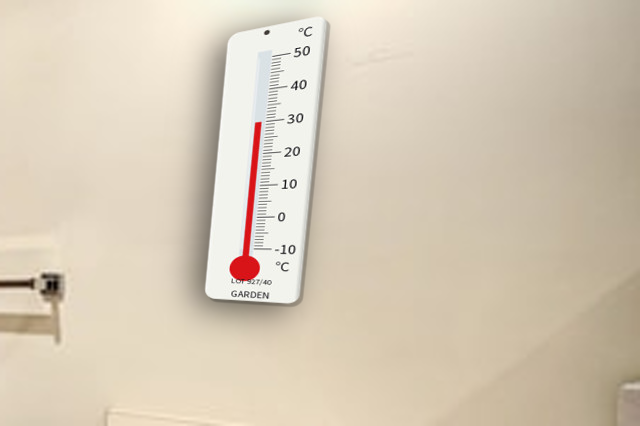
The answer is 30 °C
